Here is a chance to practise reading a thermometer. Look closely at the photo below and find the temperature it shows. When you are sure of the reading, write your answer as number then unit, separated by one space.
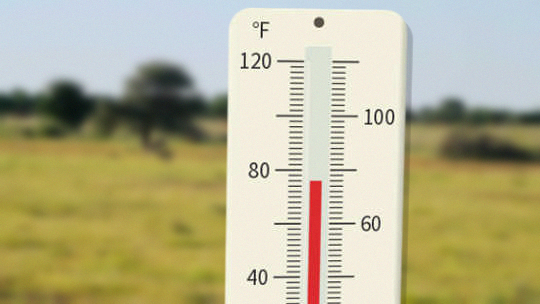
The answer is 76 °F
